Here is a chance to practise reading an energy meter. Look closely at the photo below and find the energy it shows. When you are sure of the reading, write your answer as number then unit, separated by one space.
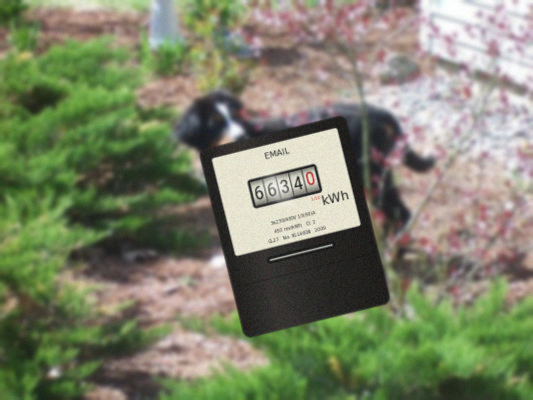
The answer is 6634.0 kWh
